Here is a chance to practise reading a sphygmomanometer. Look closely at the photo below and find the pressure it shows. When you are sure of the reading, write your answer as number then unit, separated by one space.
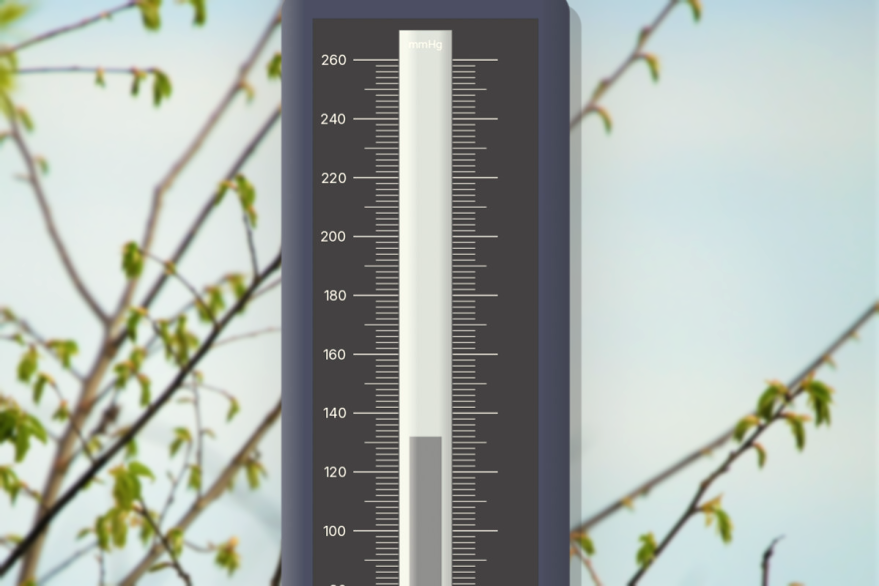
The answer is 132 mmHg
